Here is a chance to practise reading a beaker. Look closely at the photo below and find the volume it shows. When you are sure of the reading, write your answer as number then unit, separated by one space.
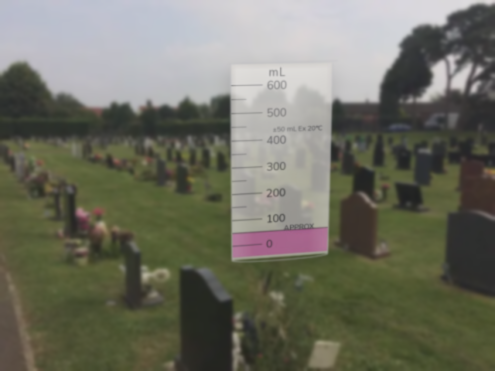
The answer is 50 mL
